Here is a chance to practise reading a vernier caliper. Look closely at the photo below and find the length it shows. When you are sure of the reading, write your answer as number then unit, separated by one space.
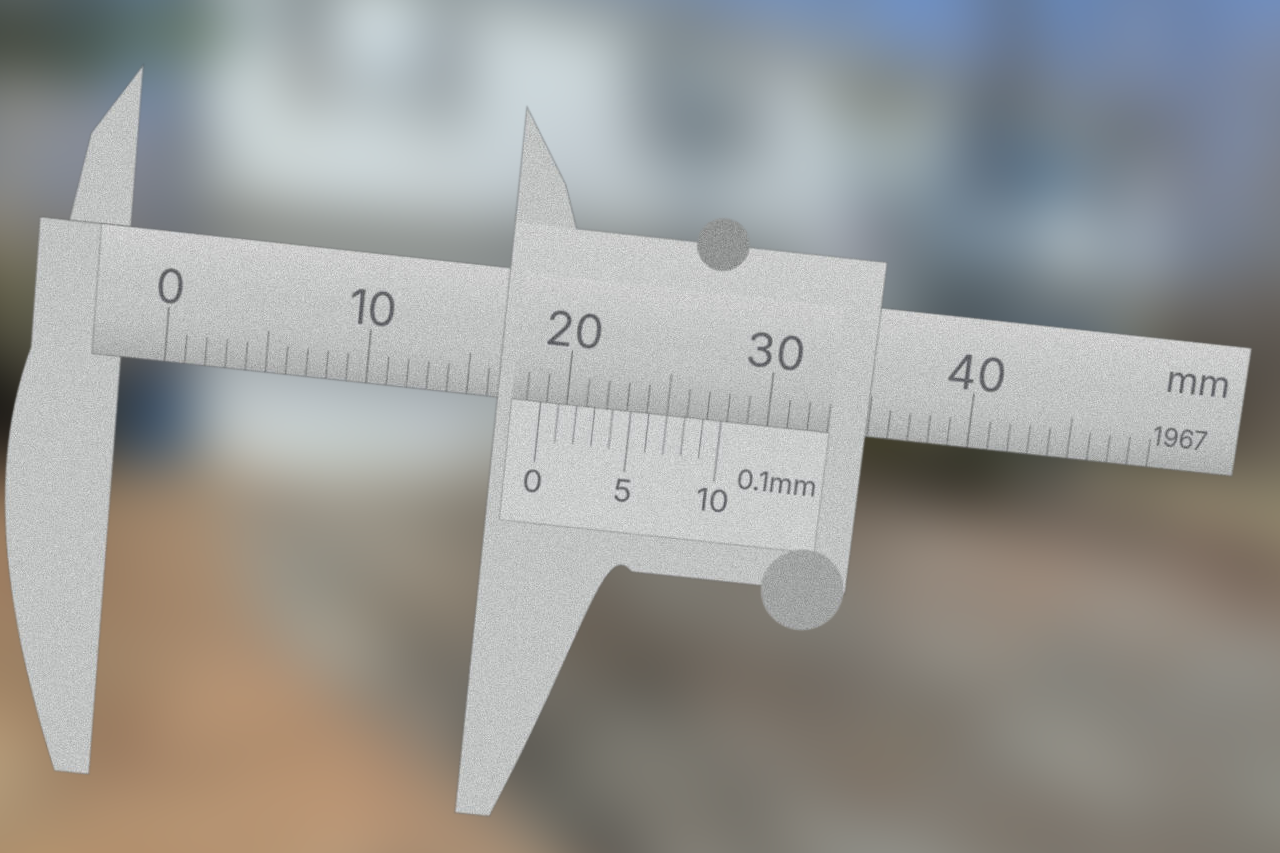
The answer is 18.7 mm
